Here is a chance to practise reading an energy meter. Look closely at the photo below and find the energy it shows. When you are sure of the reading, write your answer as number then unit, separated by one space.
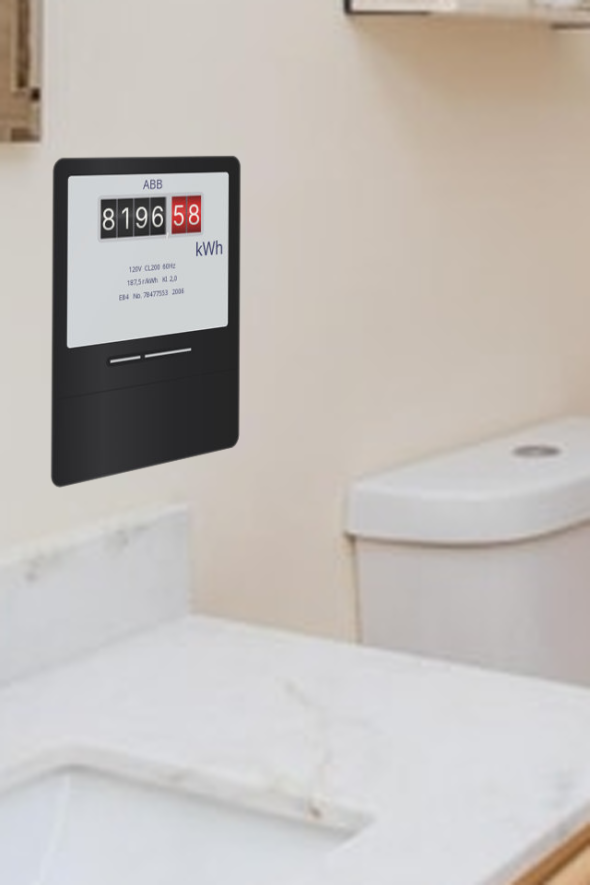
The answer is 8196.58 kWh
